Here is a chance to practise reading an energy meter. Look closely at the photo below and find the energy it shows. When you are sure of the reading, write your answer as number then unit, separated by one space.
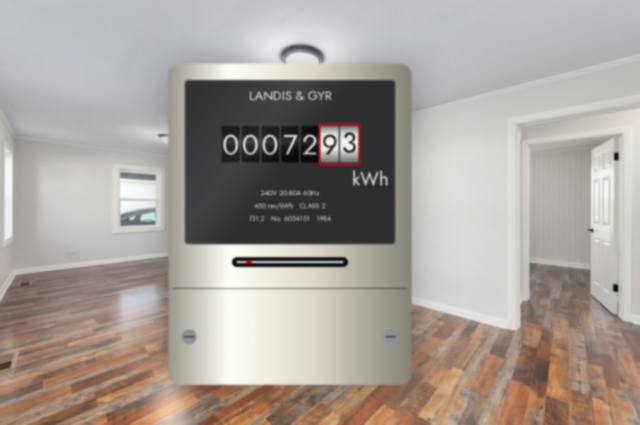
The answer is 72.93 kWh
